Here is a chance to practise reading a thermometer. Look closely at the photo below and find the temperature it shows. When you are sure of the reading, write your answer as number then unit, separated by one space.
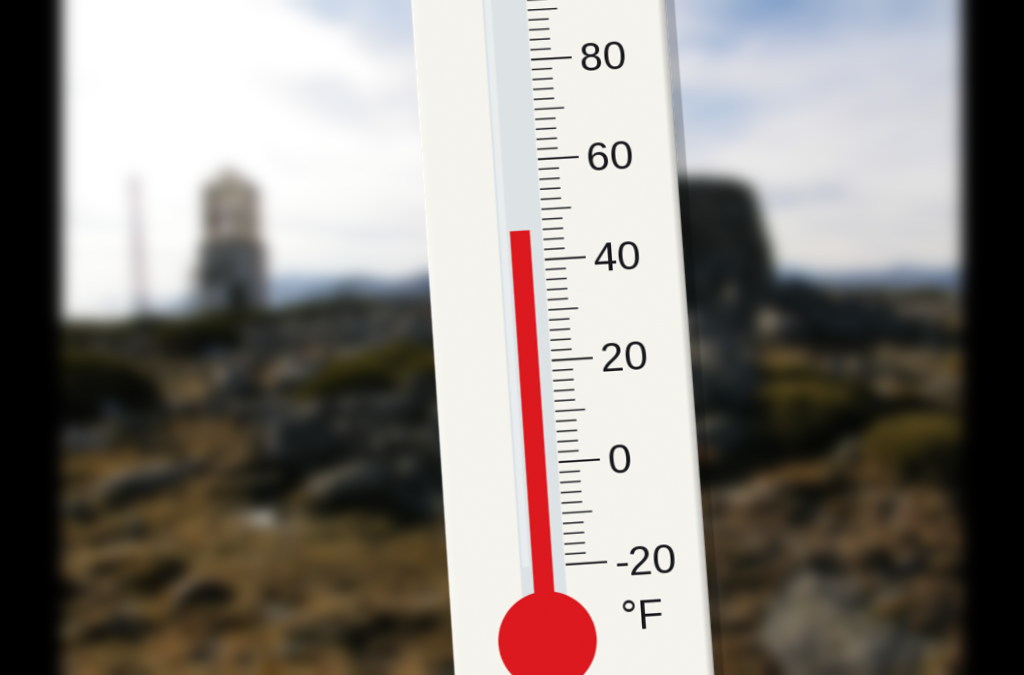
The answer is 46 °F
